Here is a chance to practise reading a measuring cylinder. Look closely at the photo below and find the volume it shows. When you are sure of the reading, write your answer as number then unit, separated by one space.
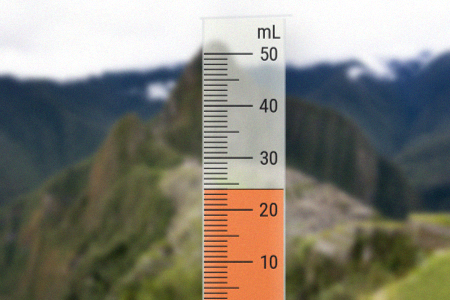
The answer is 24 mL
